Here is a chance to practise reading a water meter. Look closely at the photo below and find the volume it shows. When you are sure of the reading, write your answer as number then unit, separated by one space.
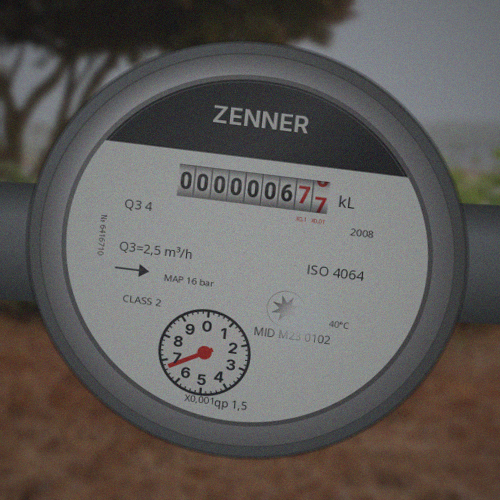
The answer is 6.766 kL
